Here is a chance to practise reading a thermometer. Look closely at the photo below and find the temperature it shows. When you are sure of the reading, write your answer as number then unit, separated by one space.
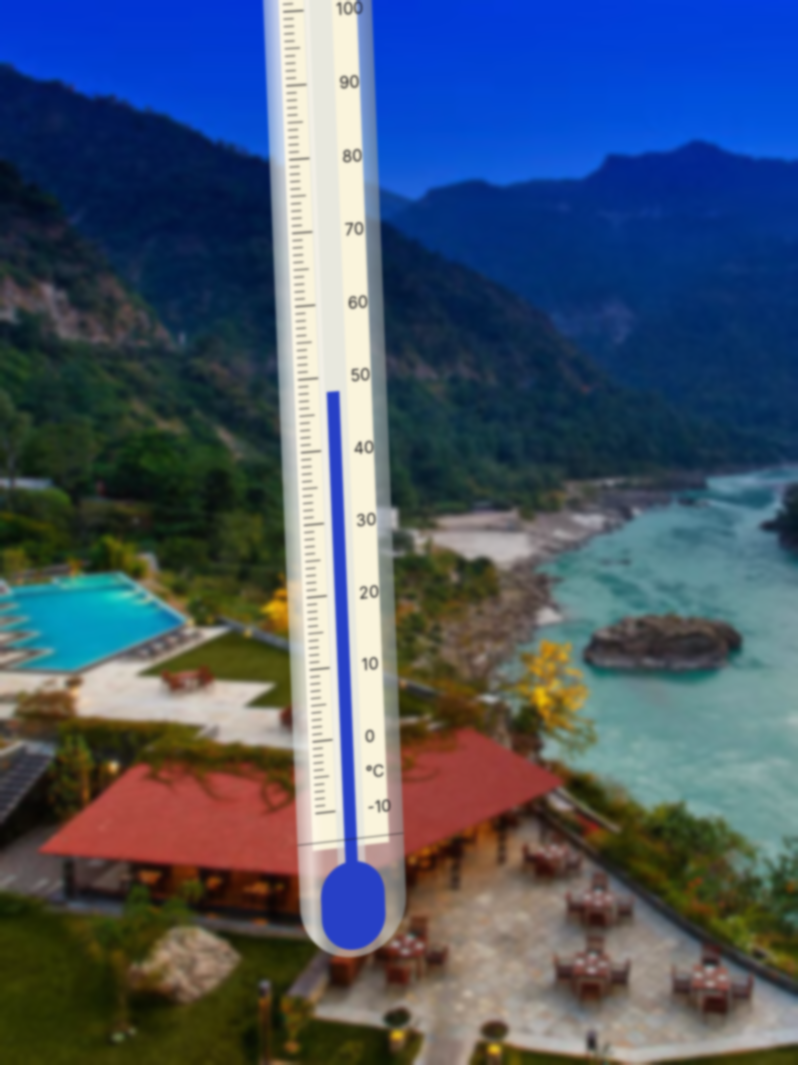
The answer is 48 °C
